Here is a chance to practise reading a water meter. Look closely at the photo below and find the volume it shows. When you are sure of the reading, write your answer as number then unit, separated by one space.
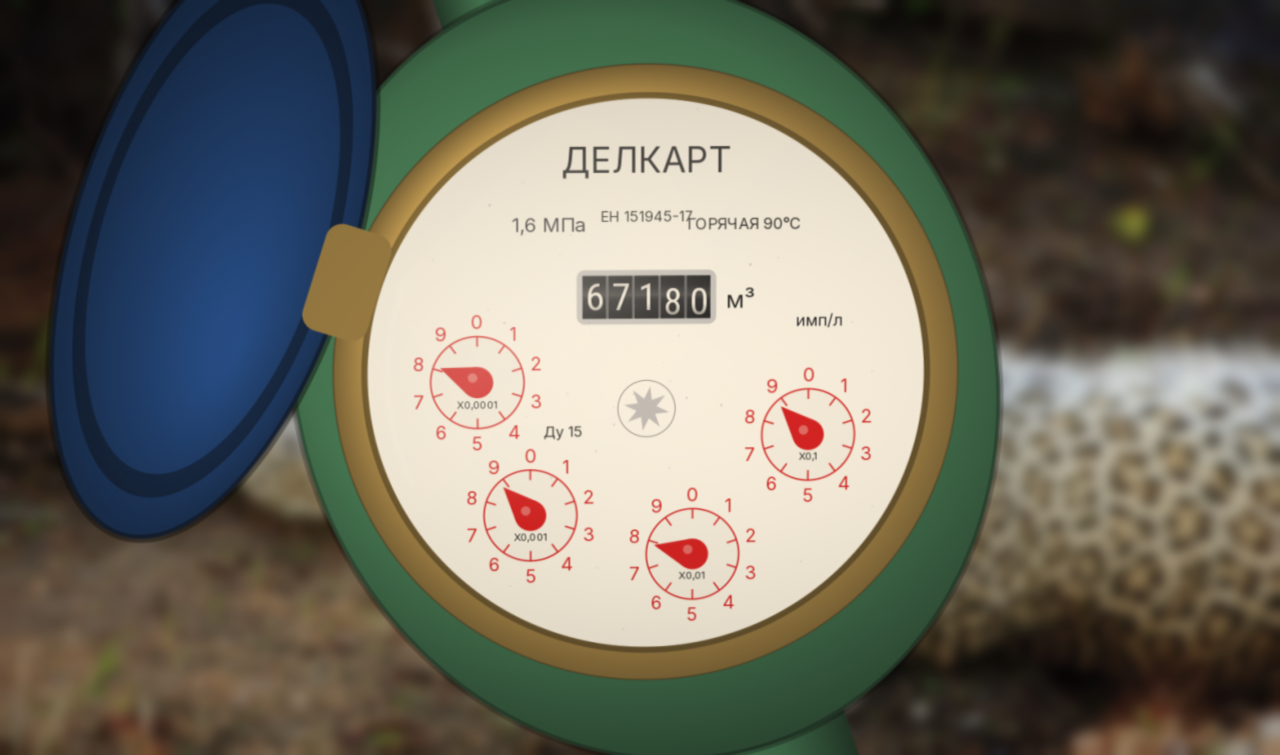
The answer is 67179.8788 m³
